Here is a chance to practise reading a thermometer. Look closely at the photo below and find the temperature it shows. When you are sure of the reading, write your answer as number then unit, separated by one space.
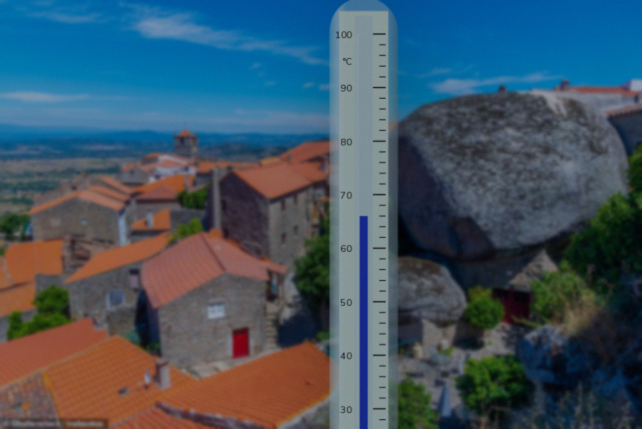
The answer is 66 °C
